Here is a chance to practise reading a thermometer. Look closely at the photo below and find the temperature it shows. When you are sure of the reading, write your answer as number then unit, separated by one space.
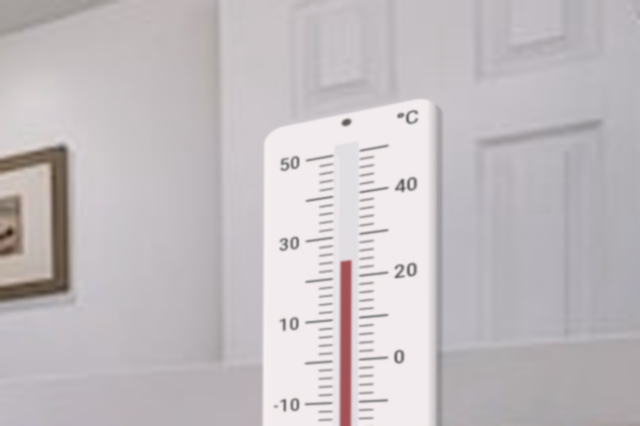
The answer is 24 °C
